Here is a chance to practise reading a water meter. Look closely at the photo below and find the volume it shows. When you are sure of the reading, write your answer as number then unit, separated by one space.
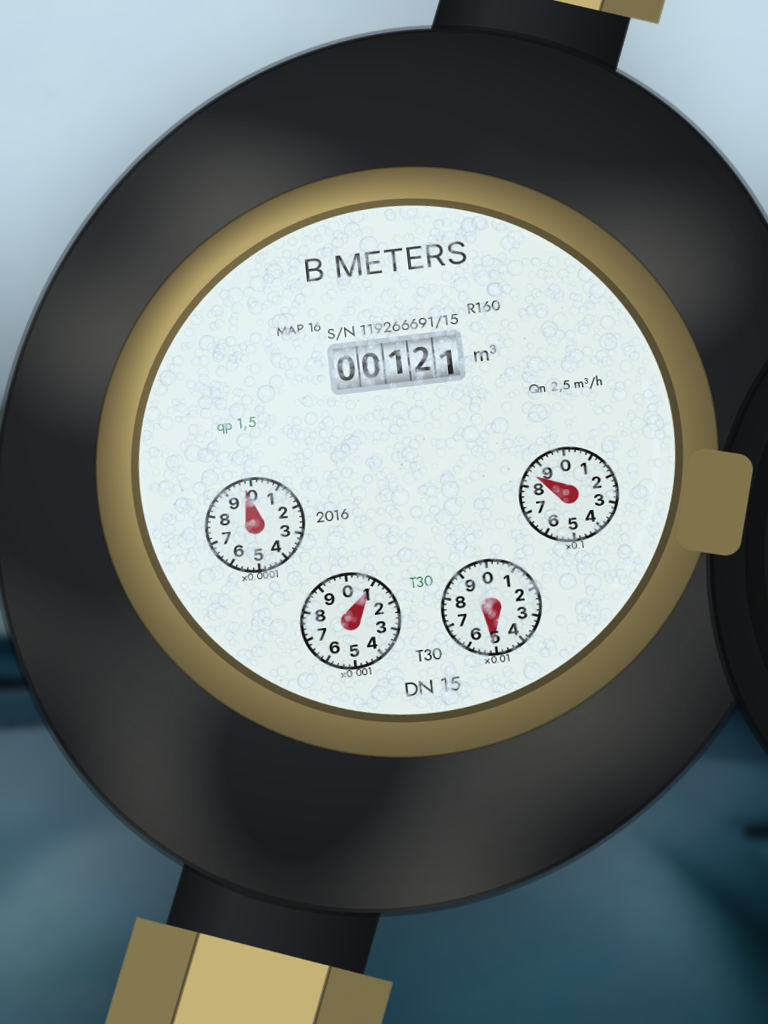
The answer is 120.8509 m³
